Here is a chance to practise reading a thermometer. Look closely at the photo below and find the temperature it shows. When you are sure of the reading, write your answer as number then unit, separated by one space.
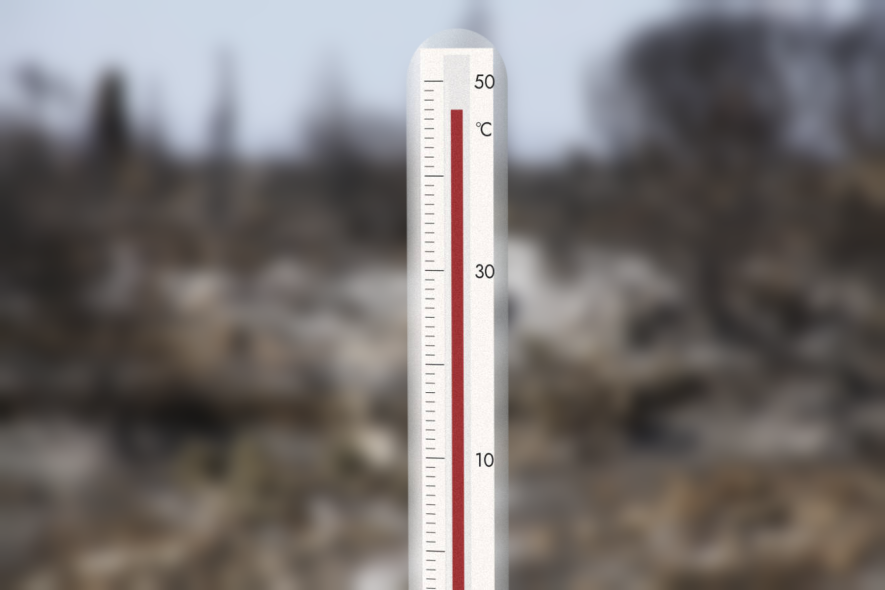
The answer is 47 °C
